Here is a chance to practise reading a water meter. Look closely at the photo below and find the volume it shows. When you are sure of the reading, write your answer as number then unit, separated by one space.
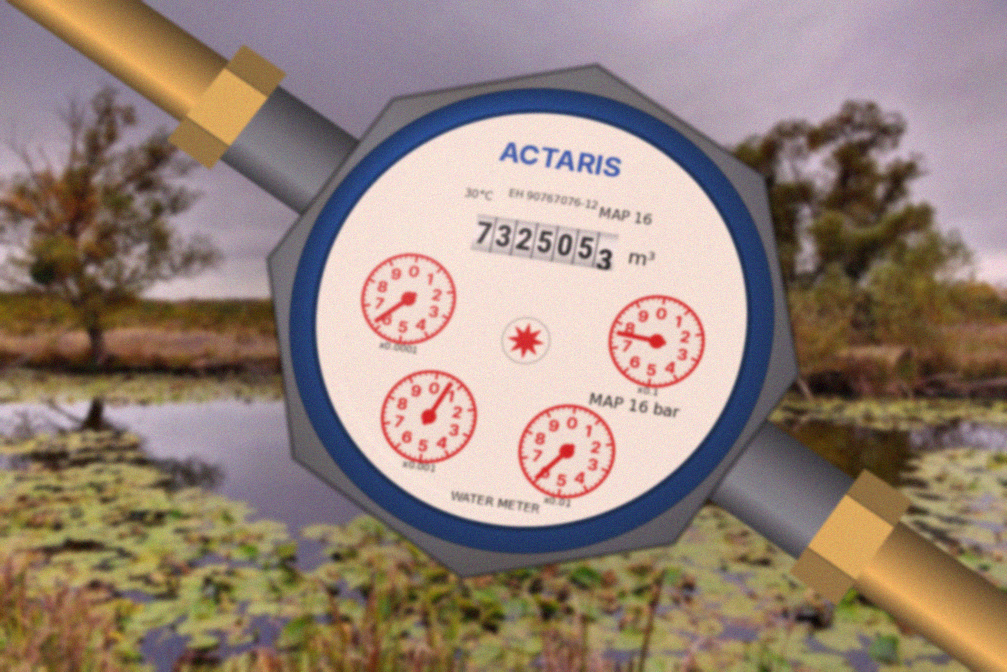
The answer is 7325052.7606 m³
